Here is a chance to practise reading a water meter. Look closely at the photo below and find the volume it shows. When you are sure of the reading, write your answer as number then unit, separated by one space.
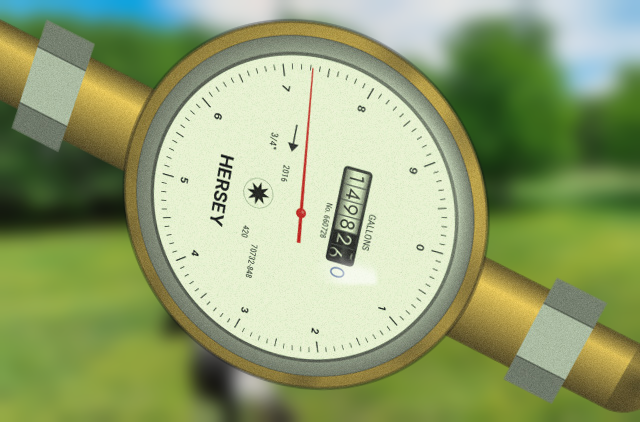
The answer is 1498257.3 gal
